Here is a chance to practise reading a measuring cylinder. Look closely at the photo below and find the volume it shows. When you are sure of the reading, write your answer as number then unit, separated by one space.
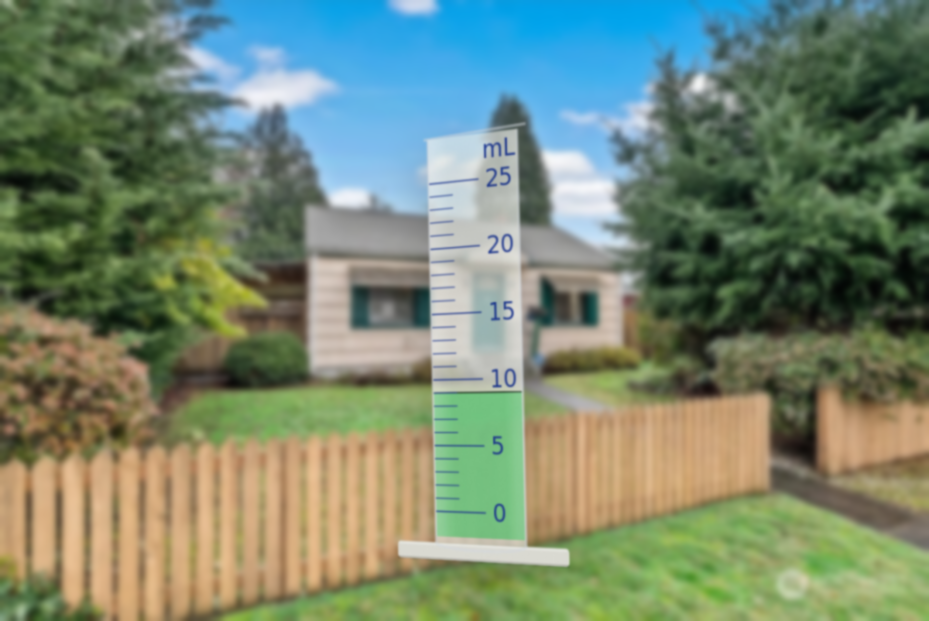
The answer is 9 mL
